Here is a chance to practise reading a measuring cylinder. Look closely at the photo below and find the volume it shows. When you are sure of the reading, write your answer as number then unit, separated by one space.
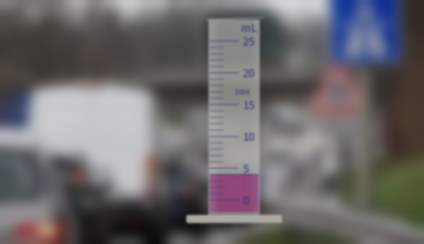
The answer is 4 mL
